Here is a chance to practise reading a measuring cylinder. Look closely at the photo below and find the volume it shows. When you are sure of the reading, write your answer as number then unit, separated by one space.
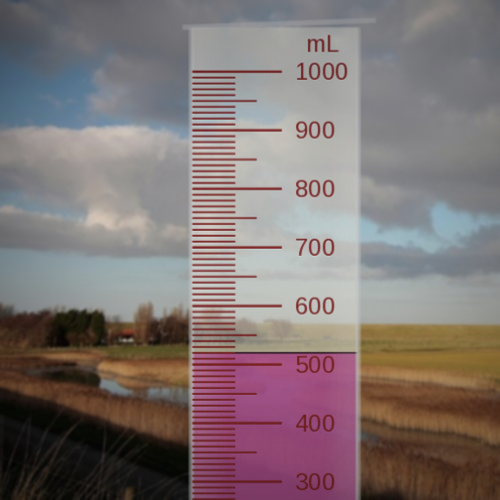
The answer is 520 mL
